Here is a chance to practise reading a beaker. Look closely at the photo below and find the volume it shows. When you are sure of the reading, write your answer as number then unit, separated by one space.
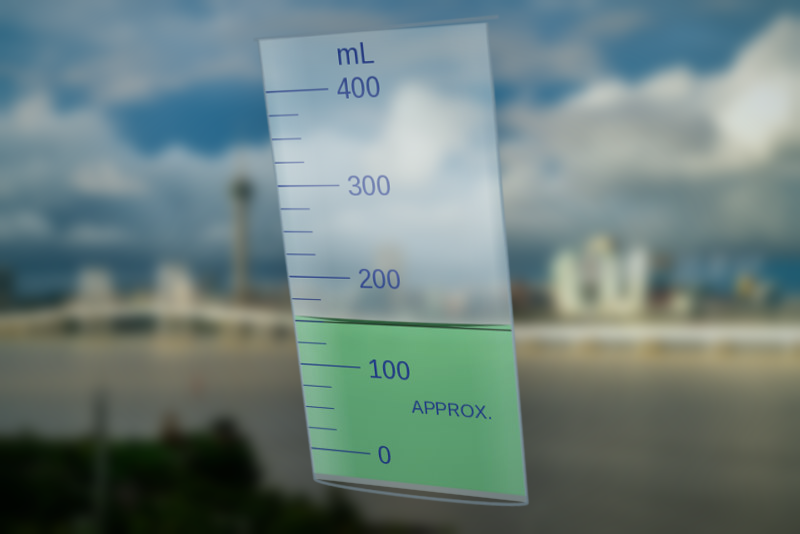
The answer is 150 mL
